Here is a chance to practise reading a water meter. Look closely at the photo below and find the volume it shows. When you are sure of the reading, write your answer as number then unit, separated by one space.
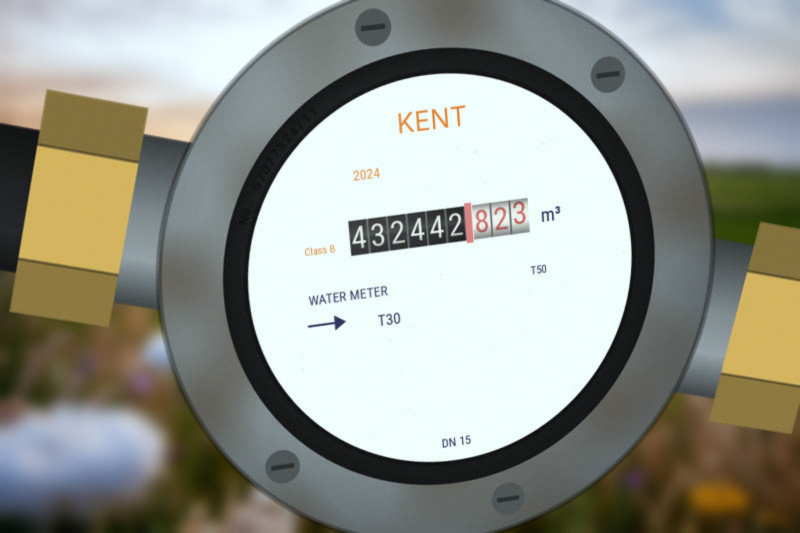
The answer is 432442.823 m³
